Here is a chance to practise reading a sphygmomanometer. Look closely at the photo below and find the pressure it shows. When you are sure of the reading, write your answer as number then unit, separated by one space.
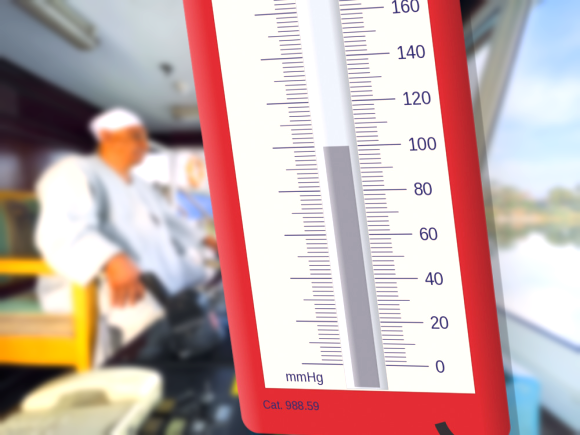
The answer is 100 mmHg
